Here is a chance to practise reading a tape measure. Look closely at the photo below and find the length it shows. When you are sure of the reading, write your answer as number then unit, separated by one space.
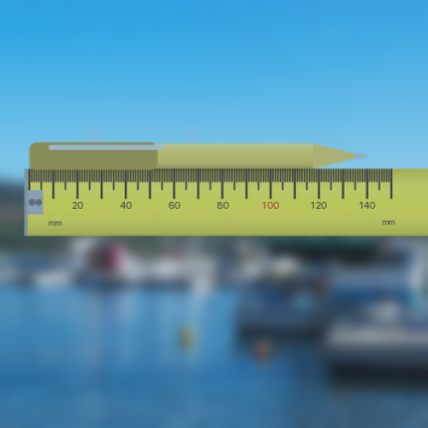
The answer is 140 mm
